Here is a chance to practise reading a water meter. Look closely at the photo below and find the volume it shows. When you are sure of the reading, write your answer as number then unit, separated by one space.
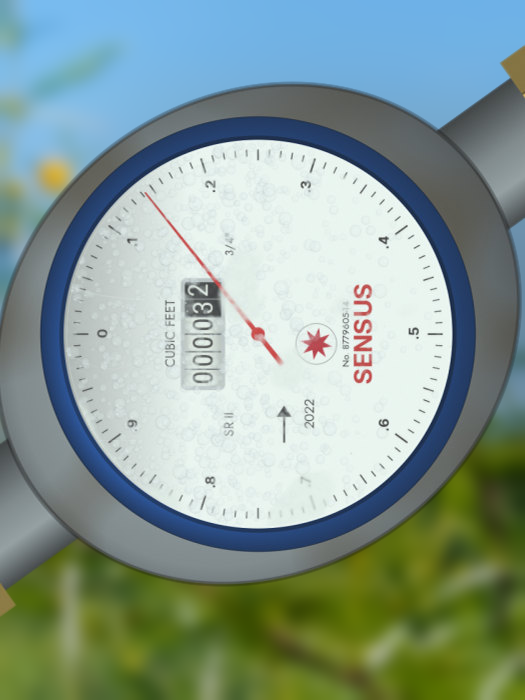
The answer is 32.14 ft³
